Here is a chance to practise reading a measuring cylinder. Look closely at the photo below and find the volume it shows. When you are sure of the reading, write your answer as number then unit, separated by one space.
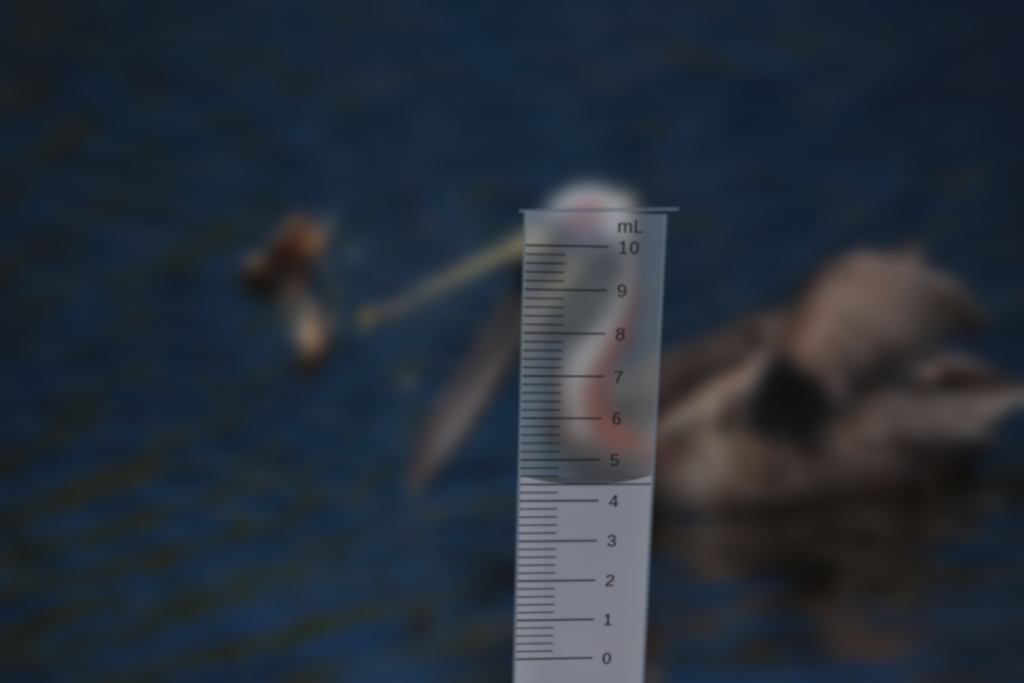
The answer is 4.4 mL
